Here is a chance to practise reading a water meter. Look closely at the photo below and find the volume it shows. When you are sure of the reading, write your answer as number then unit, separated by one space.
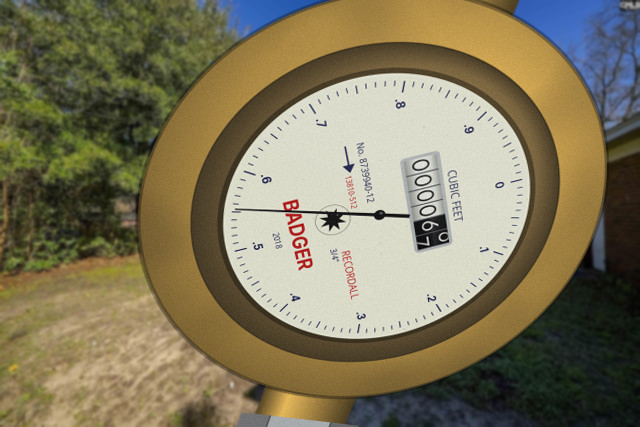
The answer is 66.55 ft³
